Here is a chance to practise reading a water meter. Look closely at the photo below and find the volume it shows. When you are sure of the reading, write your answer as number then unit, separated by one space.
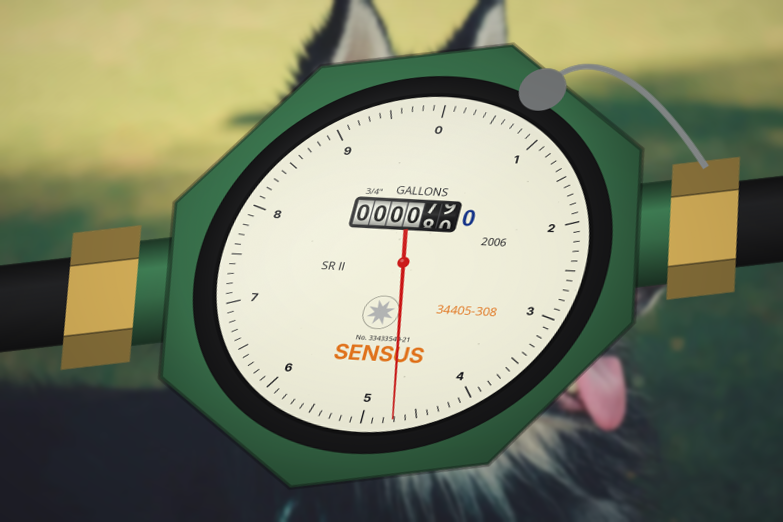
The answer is 794.7 gal
